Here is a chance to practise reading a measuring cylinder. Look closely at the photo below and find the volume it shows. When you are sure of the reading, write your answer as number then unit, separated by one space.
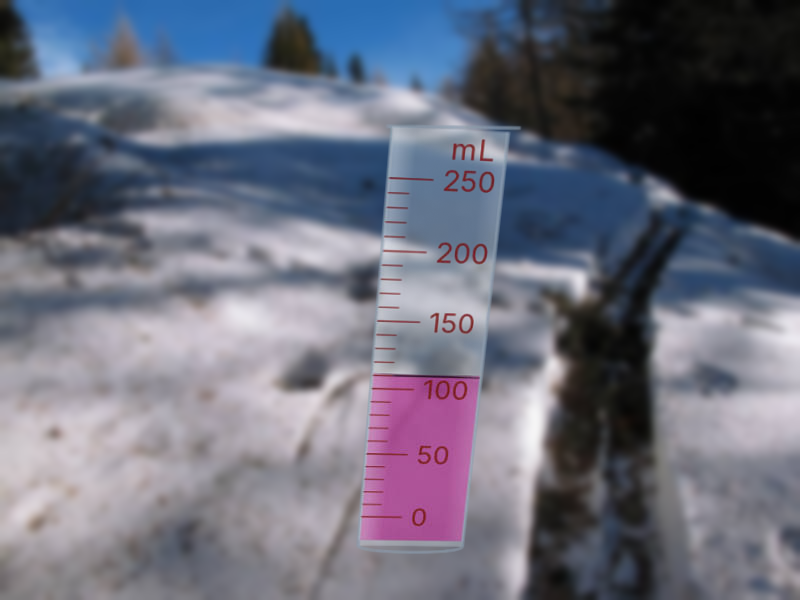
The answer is 110 mL
